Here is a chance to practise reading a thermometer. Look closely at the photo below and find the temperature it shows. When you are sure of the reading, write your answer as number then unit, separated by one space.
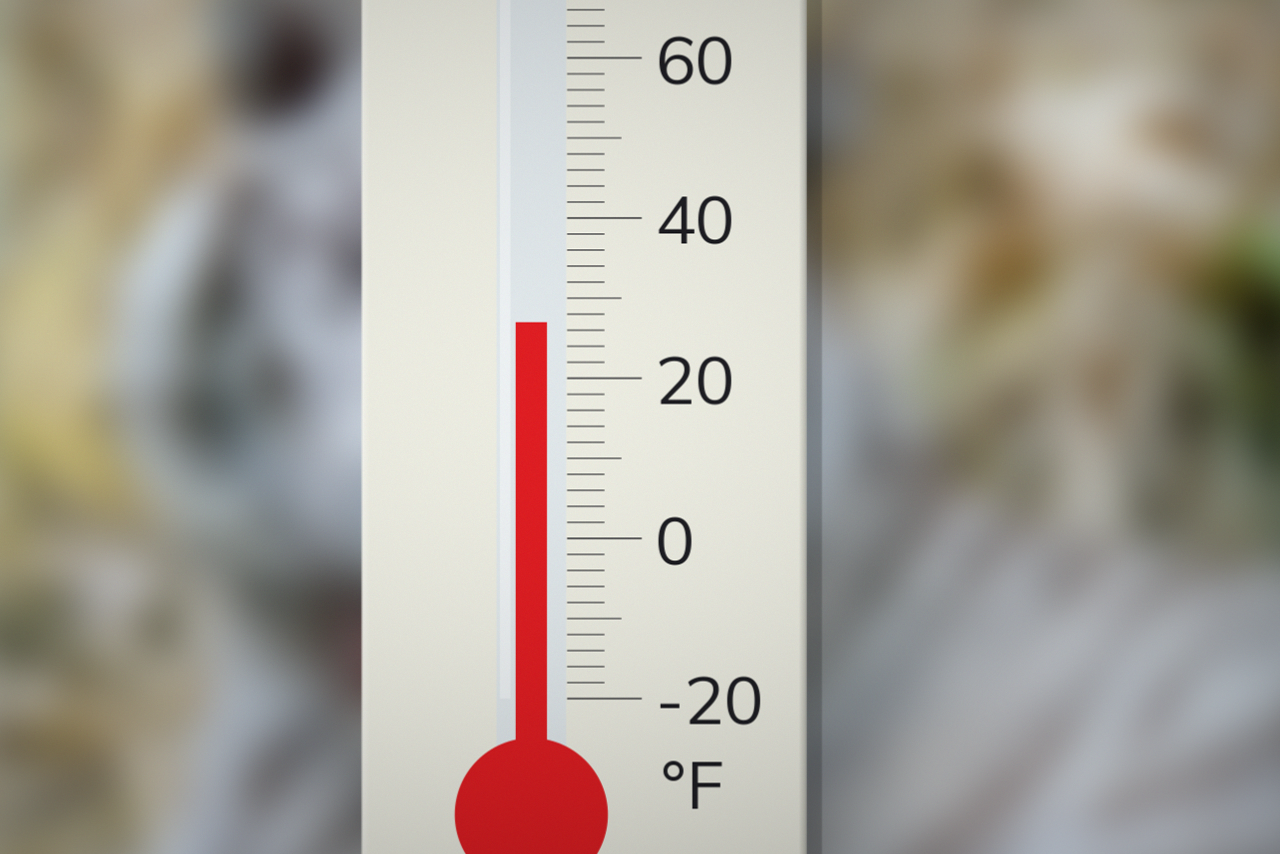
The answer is 27 °F
